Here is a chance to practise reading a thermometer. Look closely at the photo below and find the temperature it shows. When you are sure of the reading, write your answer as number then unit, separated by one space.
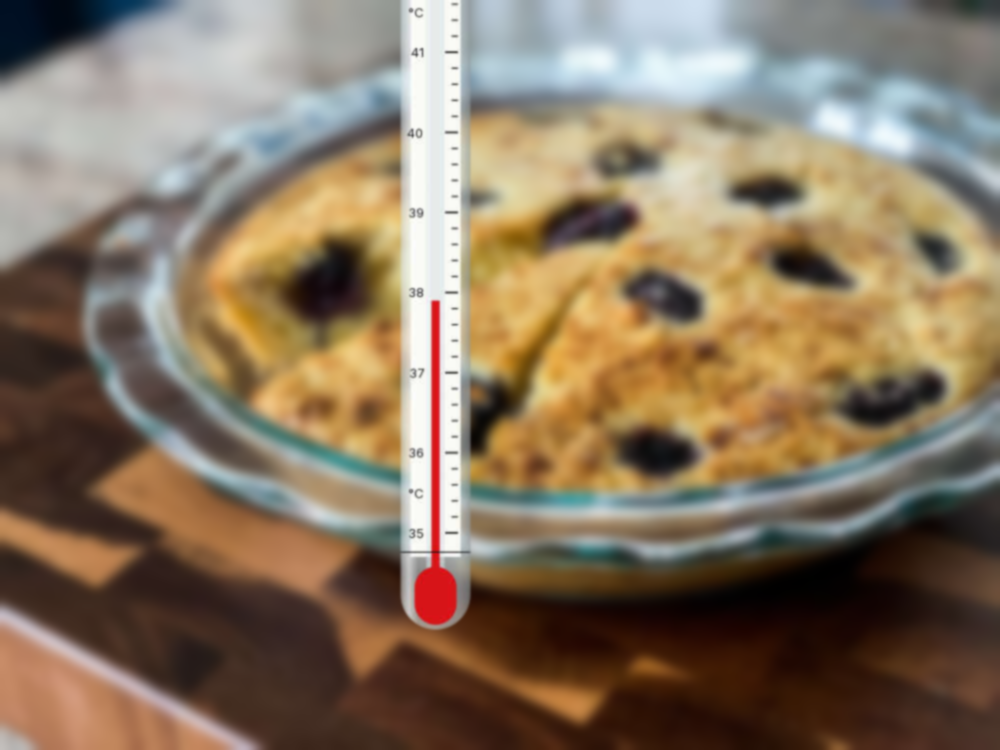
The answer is 37.9 °C
